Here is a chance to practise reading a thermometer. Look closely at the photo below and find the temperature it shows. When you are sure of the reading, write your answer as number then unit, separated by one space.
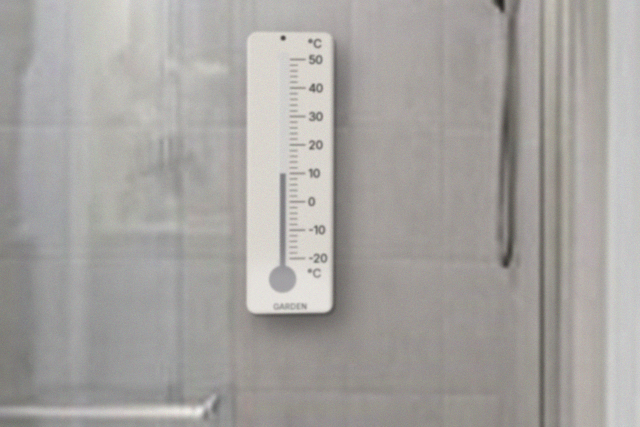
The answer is 10 °C
